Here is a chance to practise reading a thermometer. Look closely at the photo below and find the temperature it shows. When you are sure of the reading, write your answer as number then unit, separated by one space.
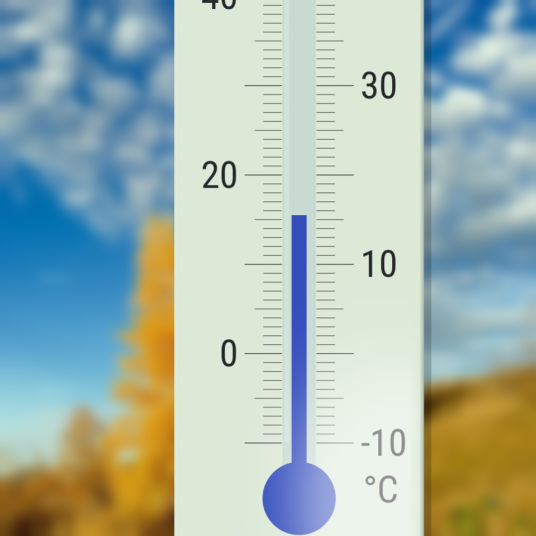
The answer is 15.5 °C
